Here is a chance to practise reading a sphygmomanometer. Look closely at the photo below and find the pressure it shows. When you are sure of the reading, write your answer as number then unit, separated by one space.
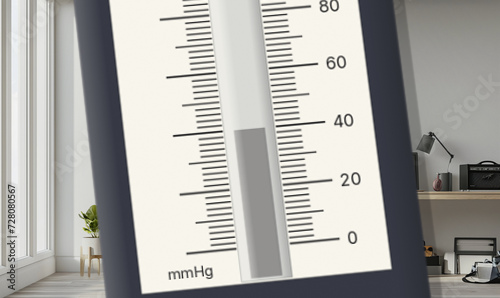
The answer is 40 mmHg
